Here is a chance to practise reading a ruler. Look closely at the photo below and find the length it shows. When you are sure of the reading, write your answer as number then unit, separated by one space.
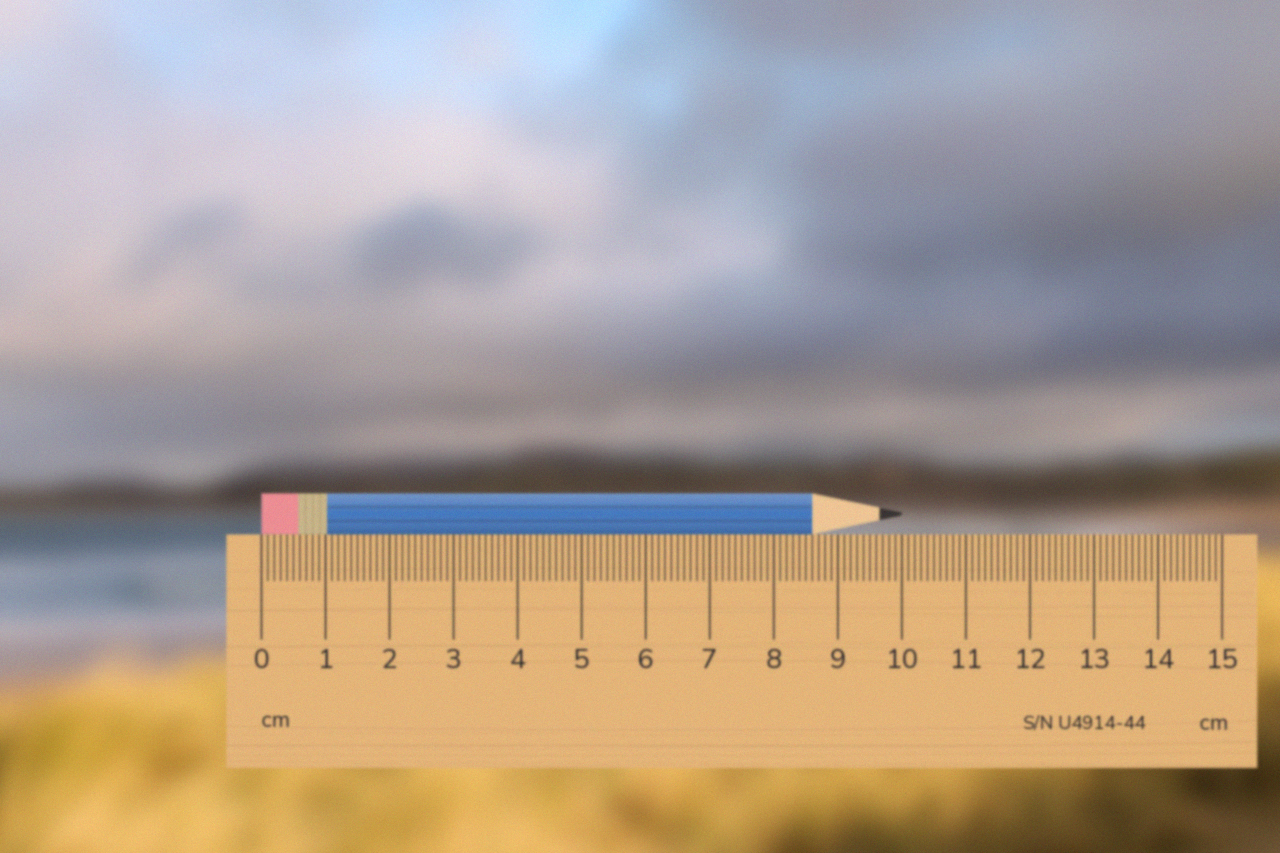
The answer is 10 cm
